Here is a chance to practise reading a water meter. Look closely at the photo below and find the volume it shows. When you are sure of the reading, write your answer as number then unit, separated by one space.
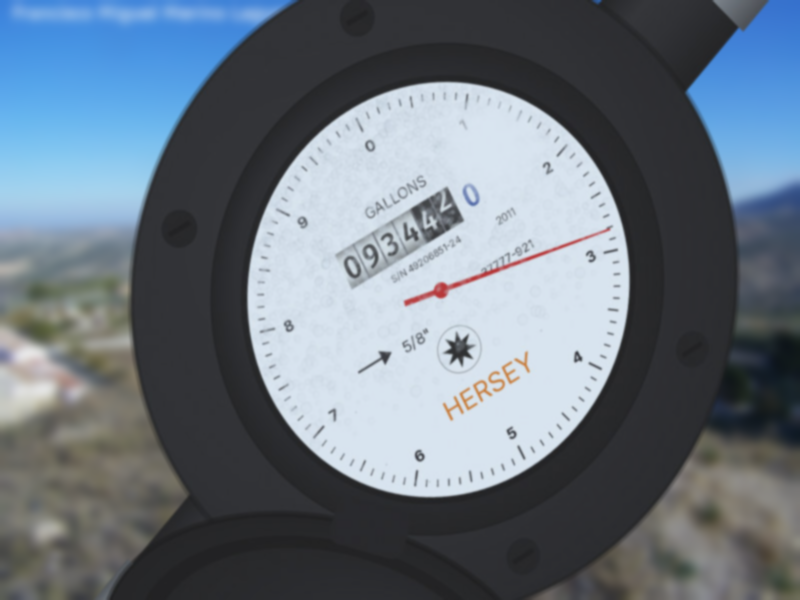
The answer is 934422.8 gal
